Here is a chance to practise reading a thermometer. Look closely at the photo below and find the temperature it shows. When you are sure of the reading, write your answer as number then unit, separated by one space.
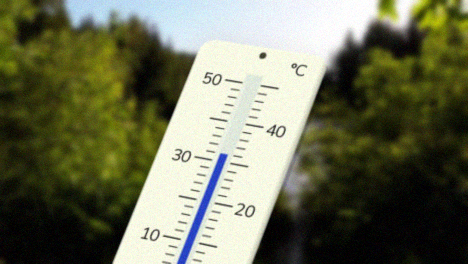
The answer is 32 °C
